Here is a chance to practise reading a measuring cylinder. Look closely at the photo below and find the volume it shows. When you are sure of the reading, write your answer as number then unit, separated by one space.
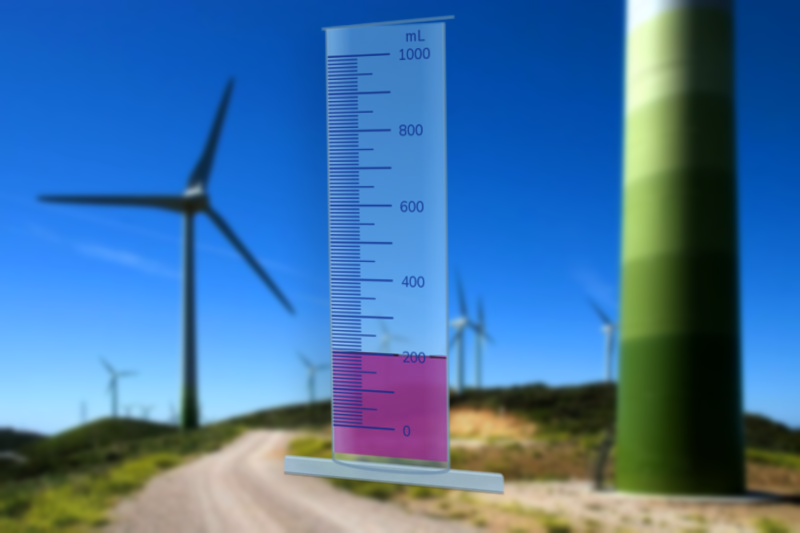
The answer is 200 mL
